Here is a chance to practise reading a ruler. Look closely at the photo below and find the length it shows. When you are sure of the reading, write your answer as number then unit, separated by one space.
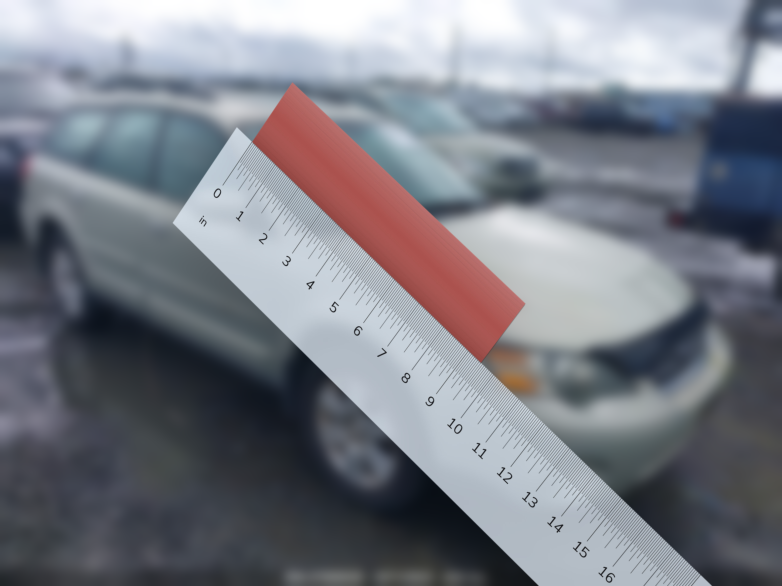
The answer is 9.5 in
